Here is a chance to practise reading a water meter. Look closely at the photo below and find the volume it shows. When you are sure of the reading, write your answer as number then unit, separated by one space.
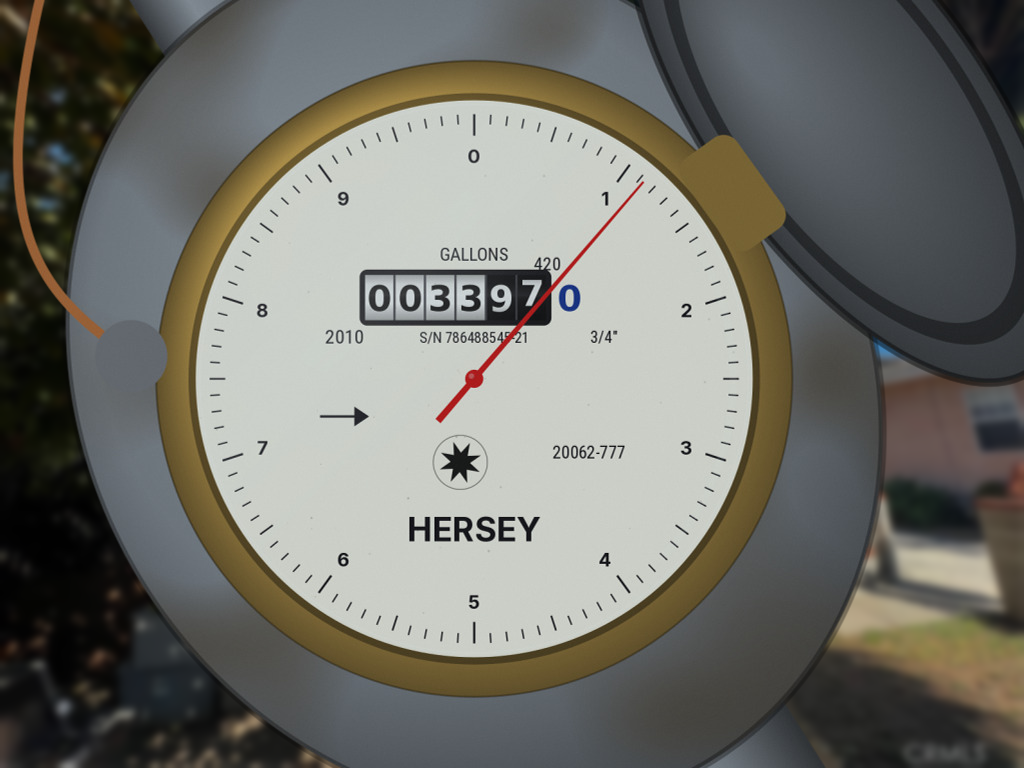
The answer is 33971.1 gal
